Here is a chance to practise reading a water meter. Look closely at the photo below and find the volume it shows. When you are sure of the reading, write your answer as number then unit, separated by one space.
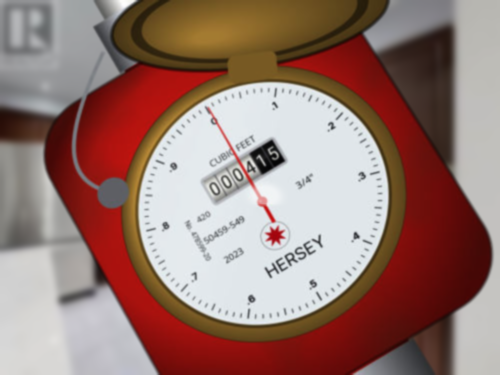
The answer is 415.00 ft³
